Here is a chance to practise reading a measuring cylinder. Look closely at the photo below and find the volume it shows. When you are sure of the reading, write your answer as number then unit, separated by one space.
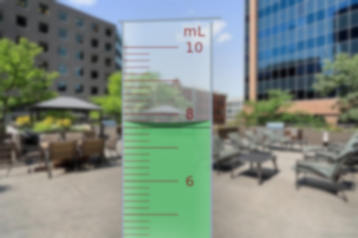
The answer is 7.6 mL
